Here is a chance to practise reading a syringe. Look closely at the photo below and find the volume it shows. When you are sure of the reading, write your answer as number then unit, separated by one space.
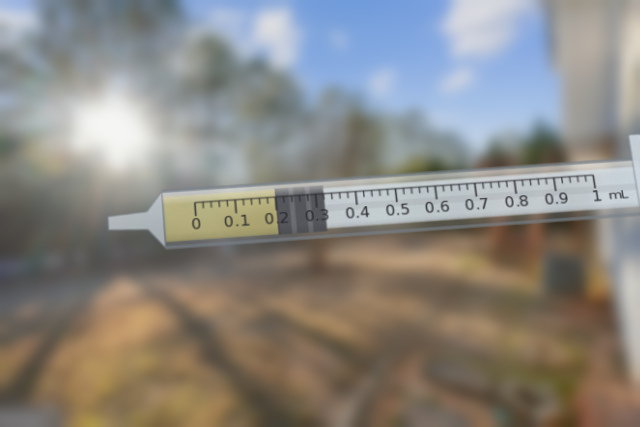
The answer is 0.2 mL
